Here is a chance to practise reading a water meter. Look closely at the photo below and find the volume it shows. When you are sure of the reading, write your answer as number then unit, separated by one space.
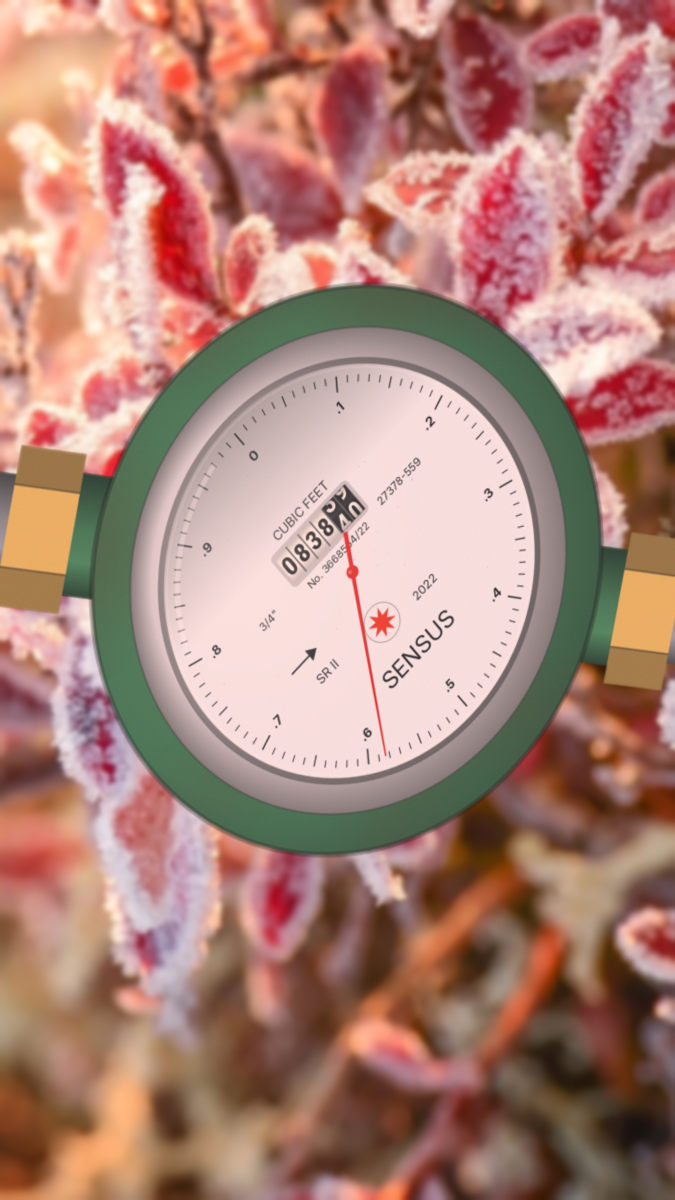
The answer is 83839.58 ft³
